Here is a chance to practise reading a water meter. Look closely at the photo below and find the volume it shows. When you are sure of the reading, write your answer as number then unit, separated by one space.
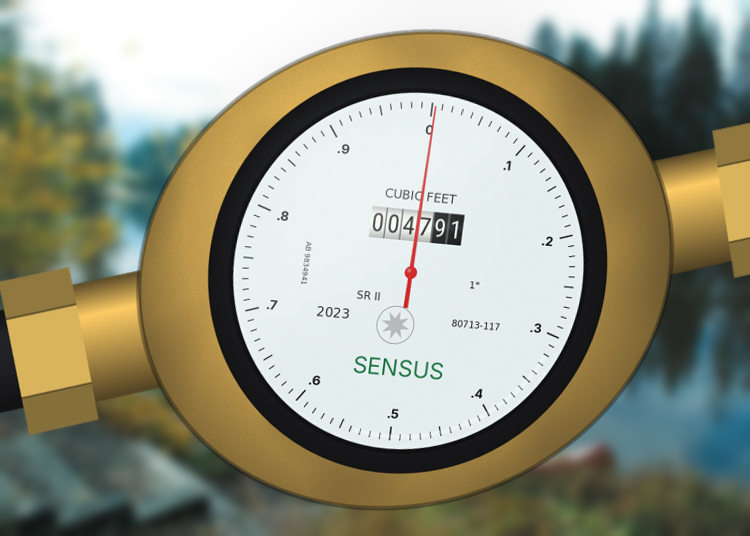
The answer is 4791.00 ft³
